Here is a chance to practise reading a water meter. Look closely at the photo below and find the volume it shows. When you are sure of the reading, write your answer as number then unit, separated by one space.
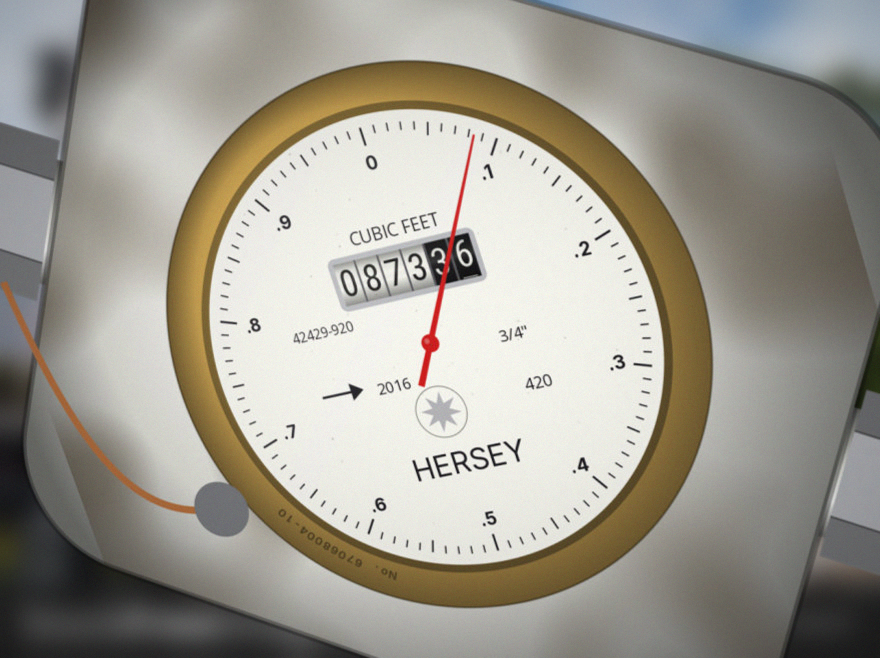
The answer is 87336.08 ft³
